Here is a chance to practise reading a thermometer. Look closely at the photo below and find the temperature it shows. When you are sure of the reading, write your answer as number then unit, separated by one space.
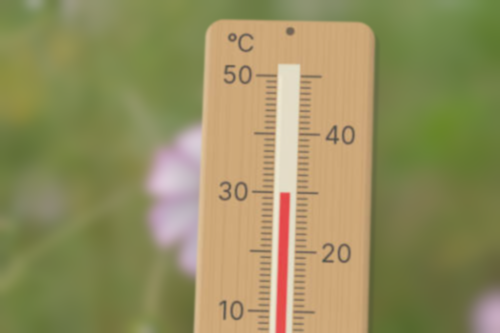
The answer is 30 °C
